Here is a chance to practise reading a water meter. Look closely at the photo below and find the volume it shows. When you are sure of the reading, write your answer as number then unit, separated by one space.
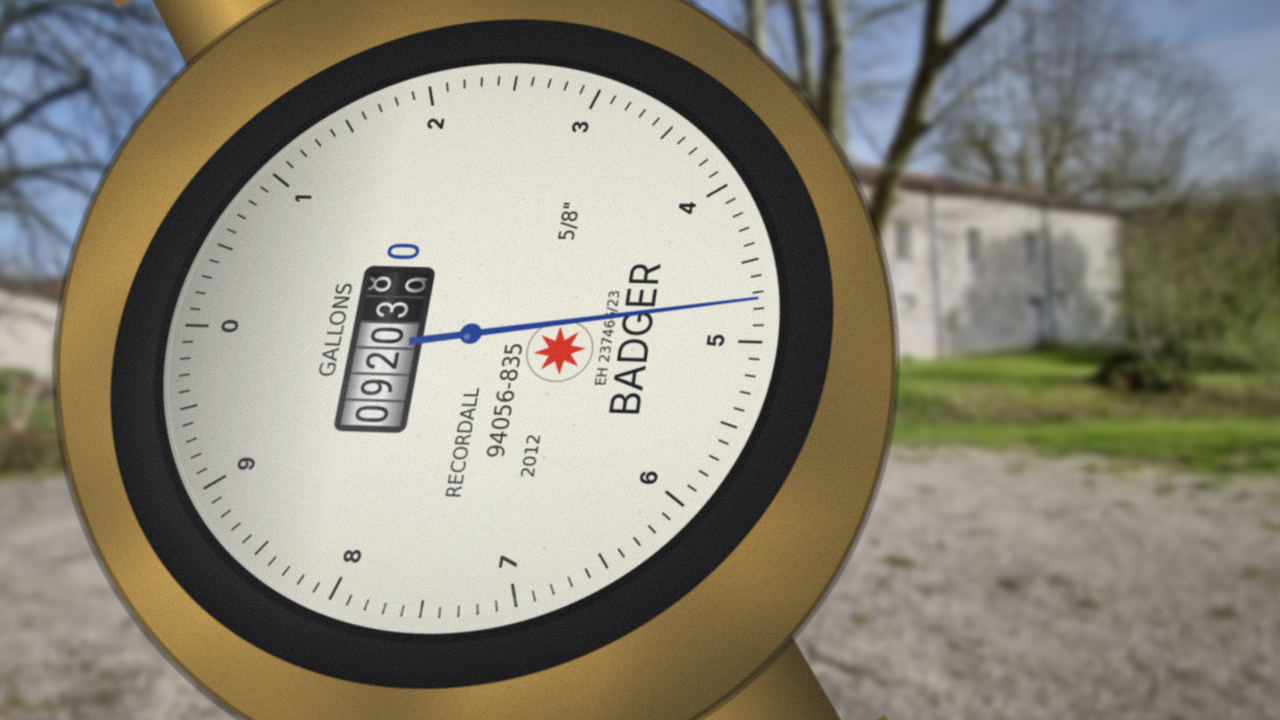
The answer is 920384.7 gal
